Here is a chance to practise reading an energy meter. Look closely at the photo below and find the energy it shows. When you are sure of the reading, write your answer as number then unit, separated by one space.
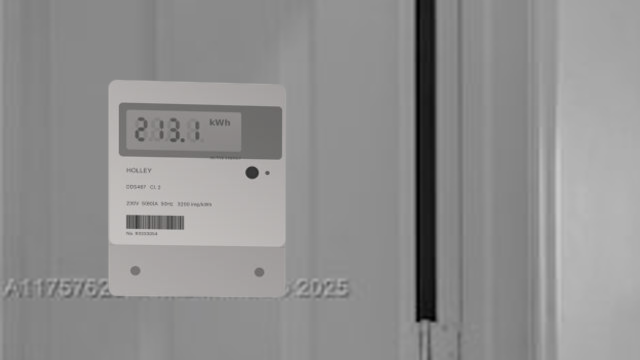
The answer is 213.1 kWh
